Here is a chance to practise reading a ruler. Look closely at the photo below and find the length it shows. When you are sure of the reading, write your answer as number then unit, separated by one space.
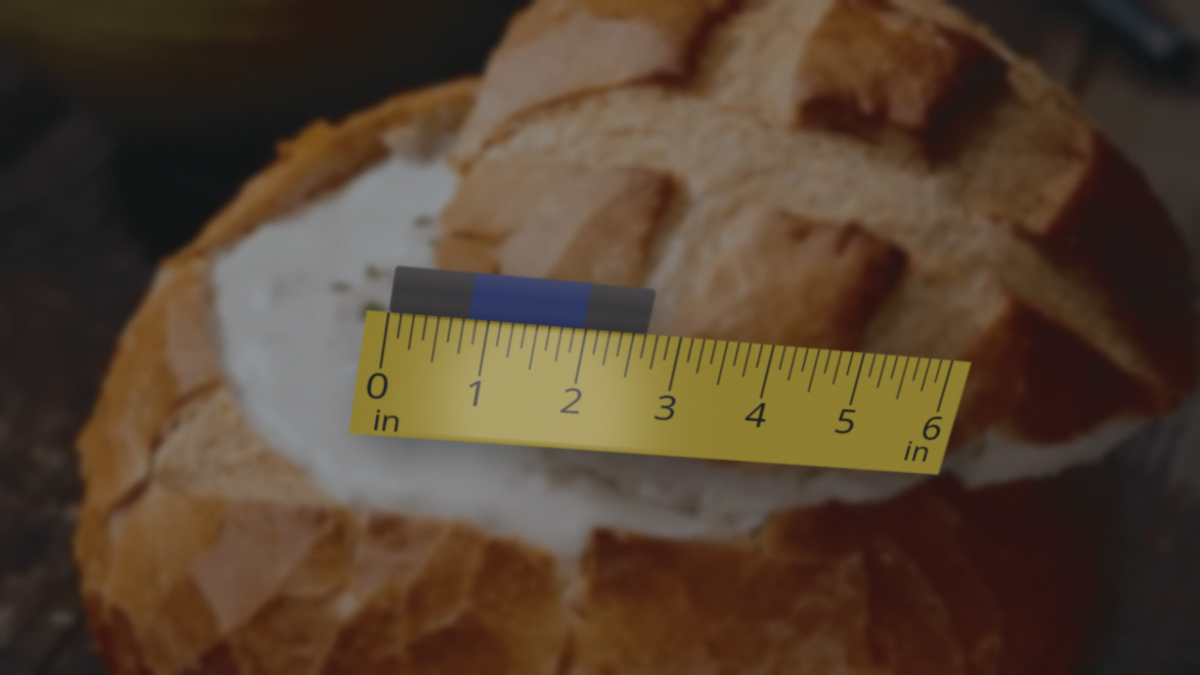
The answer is 2.625 in
